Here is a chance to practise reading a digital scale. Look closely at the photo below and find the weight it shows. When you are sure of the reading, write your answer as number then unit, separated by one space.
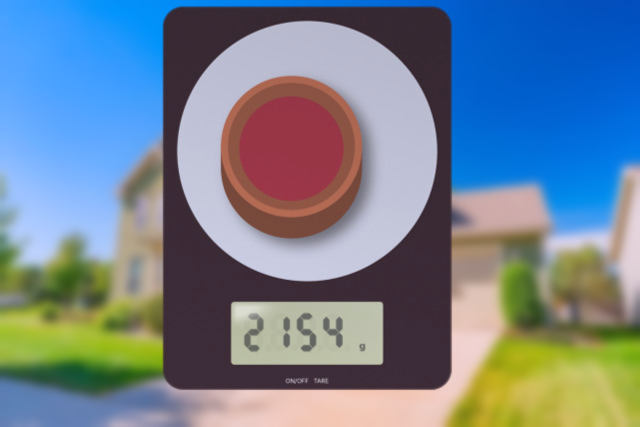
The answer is 2154 g
